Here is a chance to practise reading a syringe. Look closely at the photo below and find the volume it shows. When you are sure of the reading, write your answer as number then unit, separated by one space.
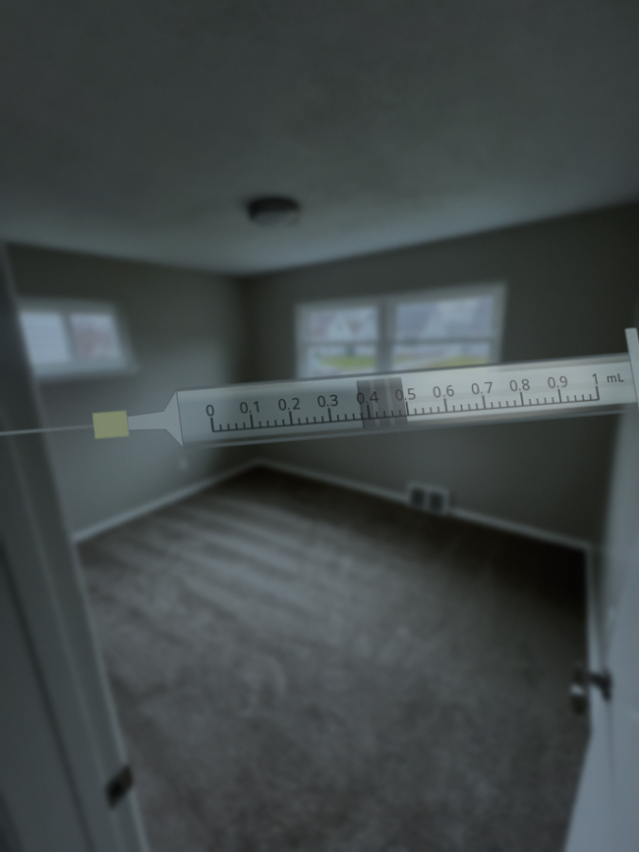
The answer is 0.38 mL
